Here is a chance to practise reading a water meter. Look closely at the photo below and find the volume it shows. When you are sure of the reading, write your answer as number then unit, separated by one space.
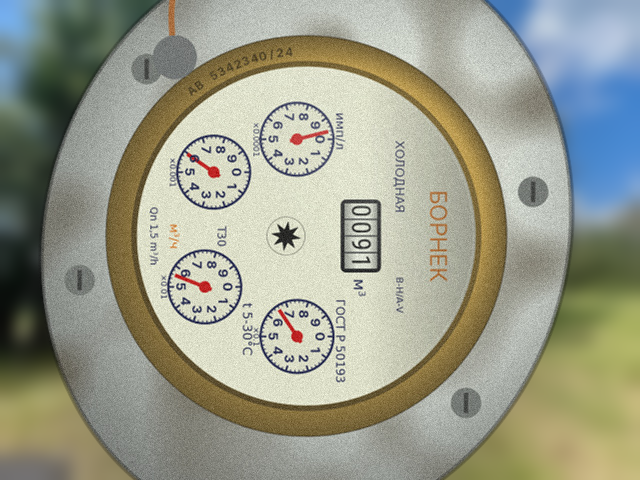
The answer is 91.6559 m³
